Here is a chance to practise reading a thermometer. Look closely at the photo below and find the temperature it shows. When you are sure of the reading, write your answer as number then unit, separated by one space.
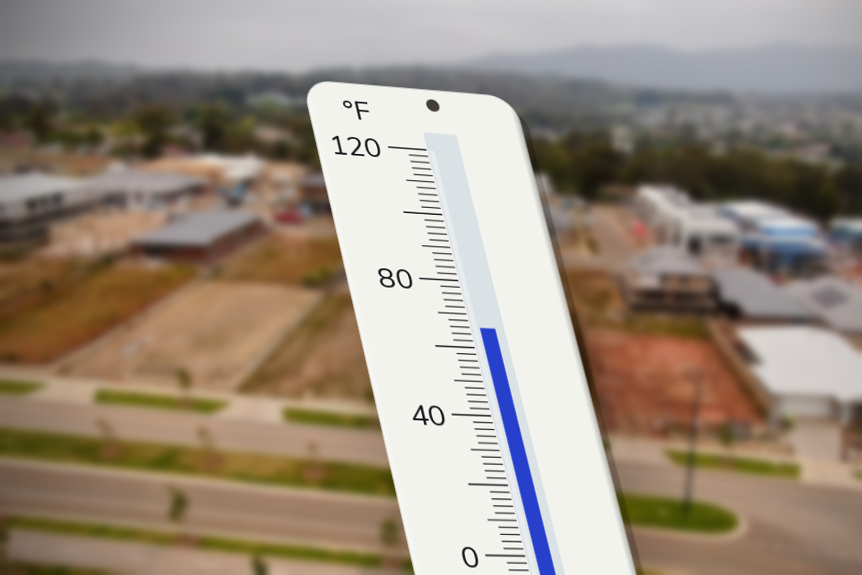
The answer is 66 °F
